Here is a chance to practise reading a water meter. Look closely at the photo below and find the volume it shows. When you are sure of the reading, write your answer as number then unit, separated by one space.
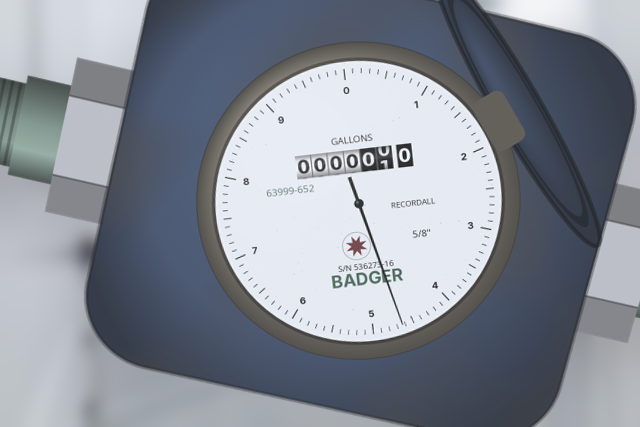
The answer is 4.6 gal
